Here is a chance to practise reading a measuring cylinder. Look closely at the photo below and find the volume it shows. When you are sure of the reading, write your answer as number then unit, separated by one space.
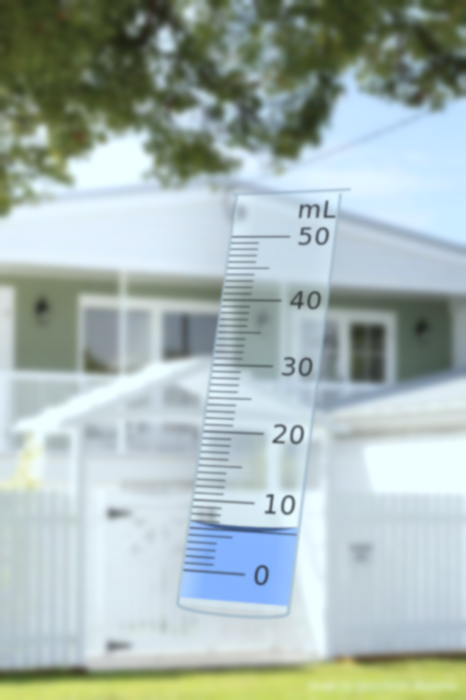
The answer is 6 mL
